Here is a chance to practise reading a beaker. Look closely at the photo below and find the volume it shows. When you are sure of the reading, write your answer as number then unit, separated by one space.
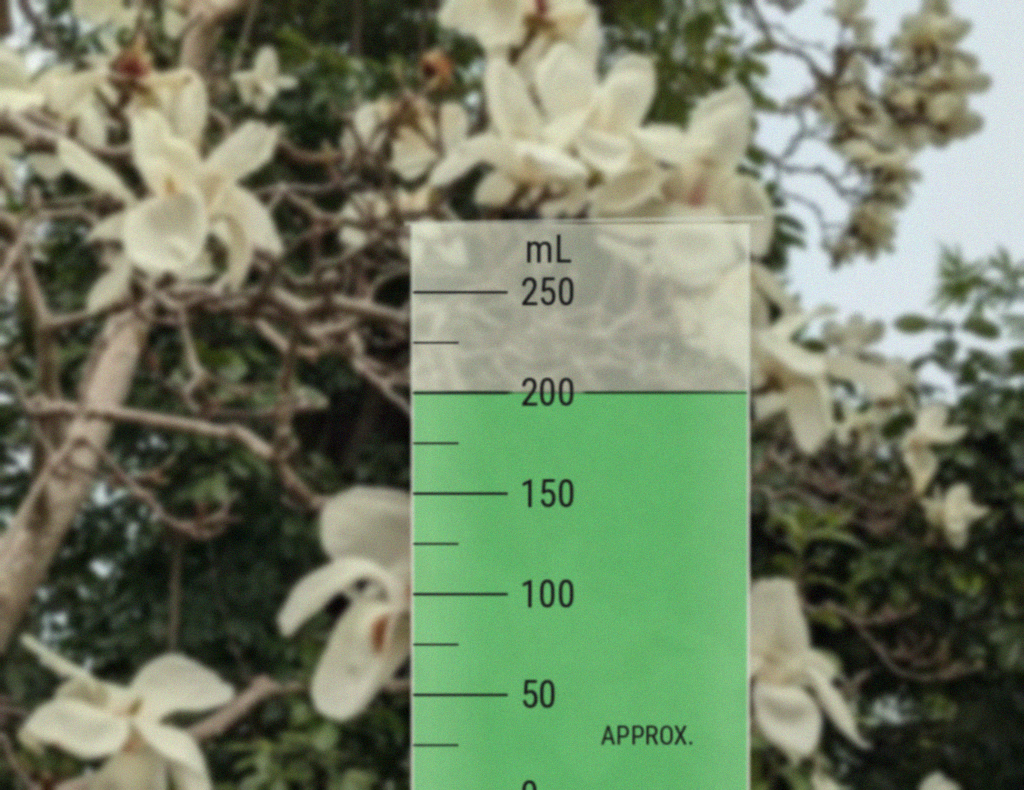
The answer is 200 mL
